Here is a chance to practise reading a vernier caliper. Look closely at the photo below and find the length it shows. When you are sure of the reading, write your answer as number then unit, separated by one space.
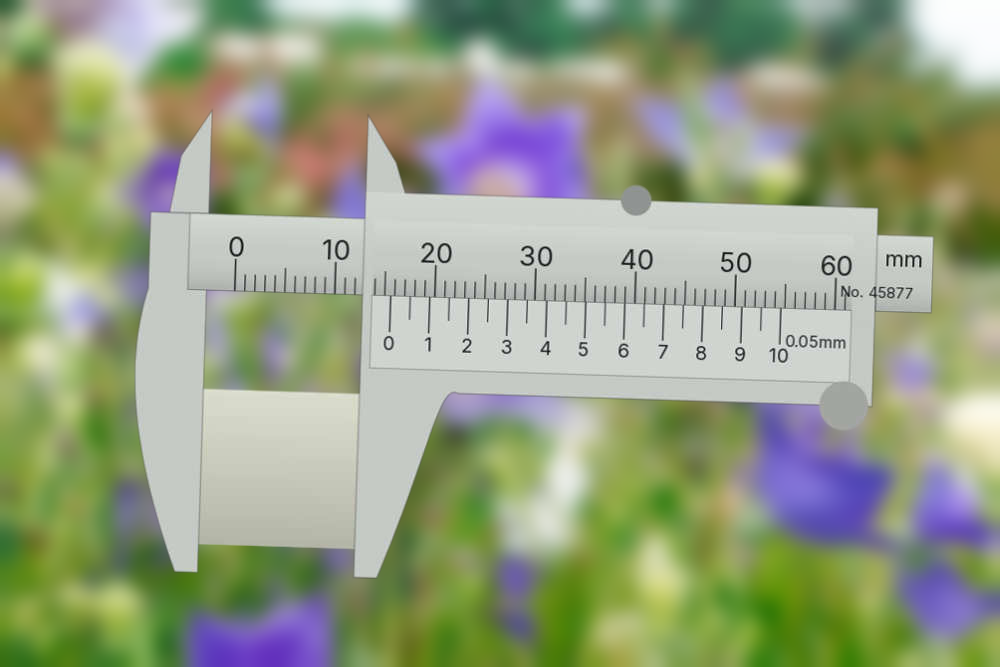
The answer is 15.6 mm
